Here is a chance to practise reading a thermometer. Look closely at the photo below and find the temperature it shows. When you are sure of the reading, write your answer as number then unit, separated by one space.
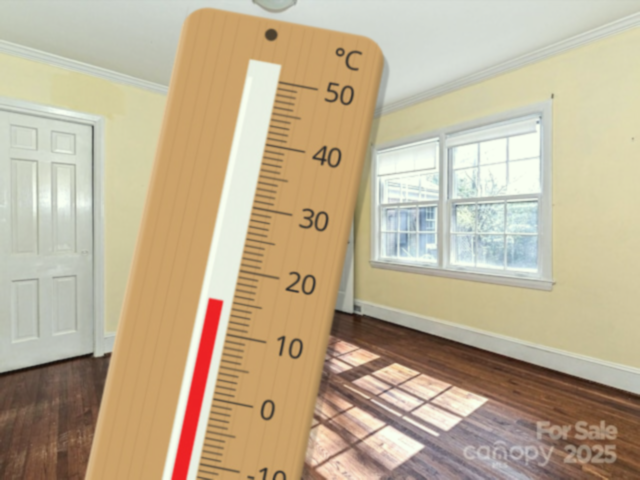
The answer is 15 °C
